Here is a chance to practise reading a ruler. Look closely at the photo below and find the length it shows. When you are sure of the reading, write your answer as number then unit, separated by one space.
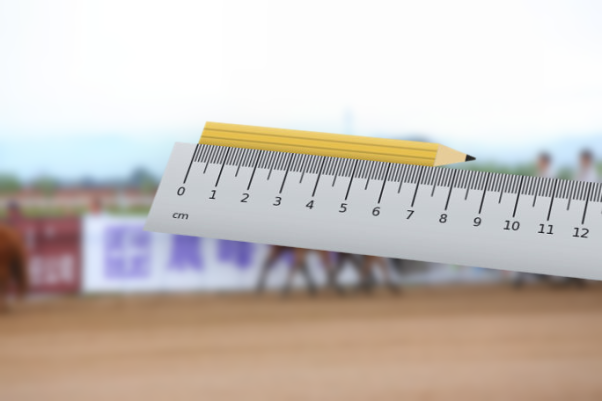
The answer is 8.5 cm
